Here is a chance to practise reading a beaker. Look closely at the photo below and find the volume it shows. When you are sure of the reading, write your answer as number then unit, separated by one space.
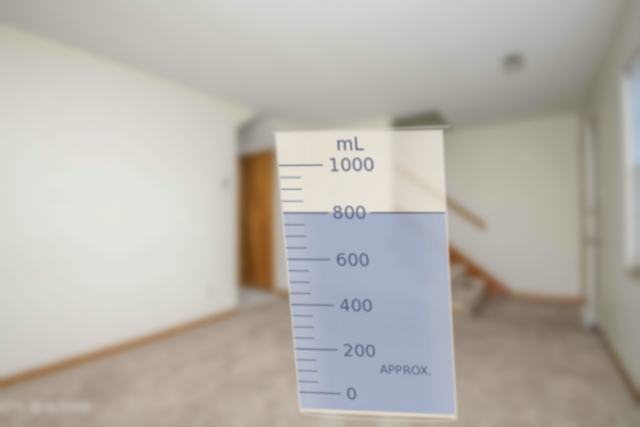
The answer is 800 mL
